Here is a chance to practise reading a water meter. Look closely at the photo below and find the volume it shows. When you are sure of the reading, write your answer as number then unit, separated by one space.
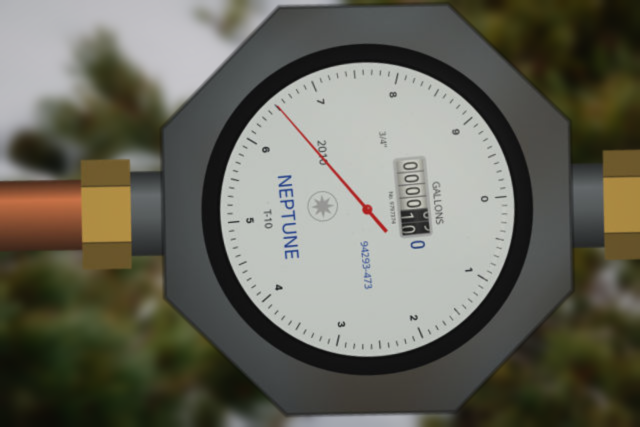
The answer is 96.5 gal
